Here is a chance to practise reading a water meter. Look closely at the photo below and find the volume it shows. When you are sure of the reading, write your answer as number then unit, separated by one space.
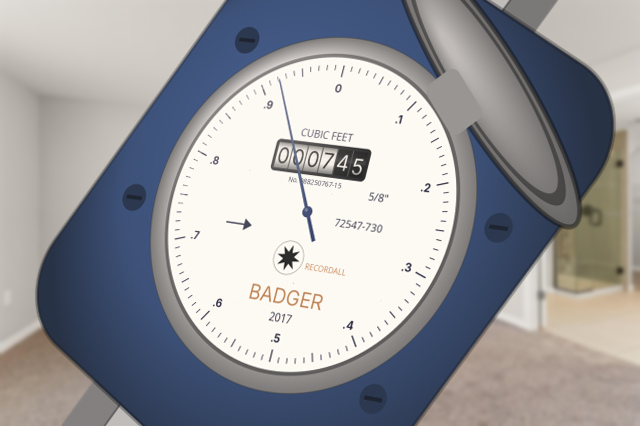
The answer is 744.92 ft³
